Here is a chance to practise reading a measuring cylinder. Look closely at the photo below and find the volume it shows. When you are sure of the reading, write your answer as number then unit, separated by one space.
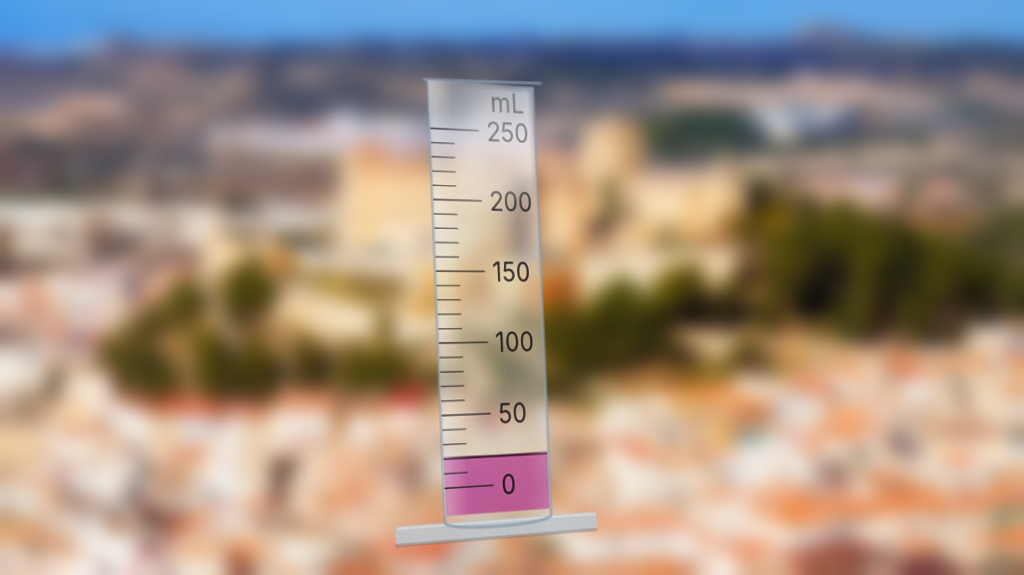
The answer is 20 mL
